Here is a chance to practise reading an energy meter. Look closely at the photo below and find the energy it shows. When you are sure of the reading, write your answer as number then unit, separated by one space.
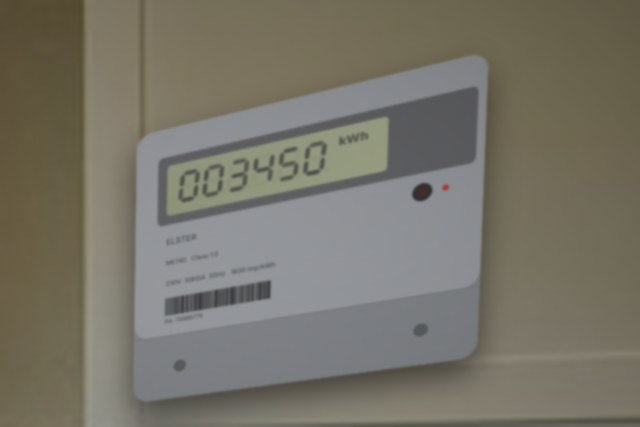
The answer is 3450 kWh
